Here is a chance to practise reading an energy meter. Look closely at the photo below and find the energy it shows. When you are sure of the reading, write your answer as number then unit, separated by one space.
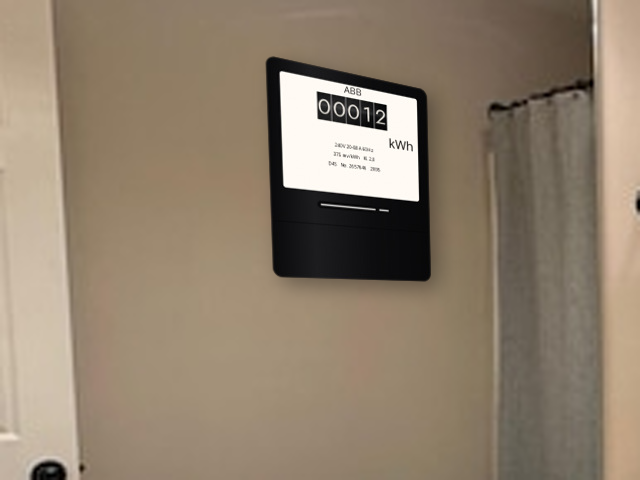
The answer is 12 kWh
